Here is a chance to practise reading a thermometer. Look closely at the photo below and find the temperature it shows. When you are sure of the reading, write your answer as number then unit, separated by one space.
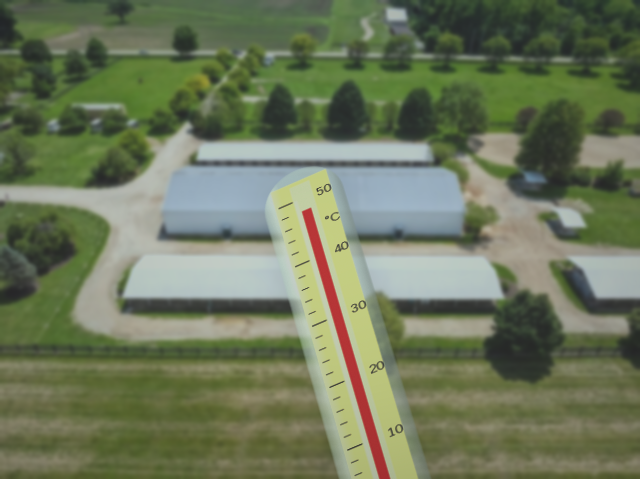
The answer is 48 °C
